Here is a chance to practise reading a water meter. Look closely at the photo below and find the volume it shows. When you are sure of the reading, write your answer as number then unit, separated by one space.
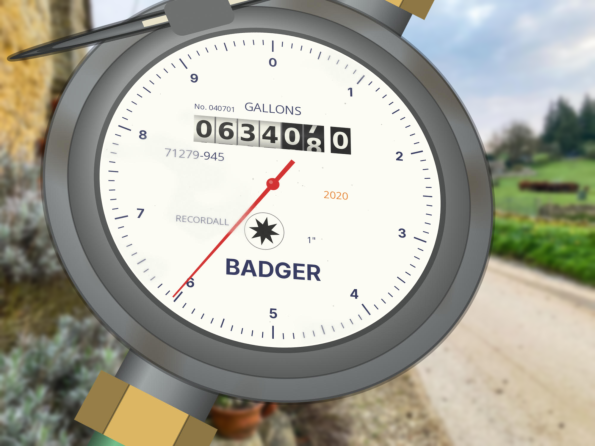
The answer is 634076.0 gal
